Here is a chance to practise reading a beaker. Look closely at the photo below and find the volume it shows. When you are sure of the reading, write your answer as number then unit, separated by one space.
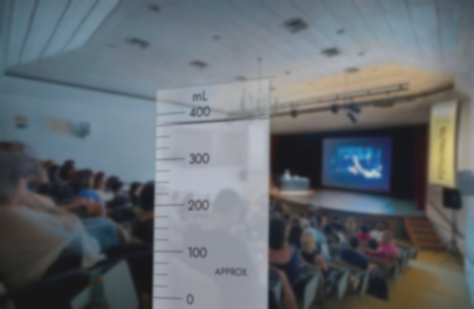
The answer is 375 mL
